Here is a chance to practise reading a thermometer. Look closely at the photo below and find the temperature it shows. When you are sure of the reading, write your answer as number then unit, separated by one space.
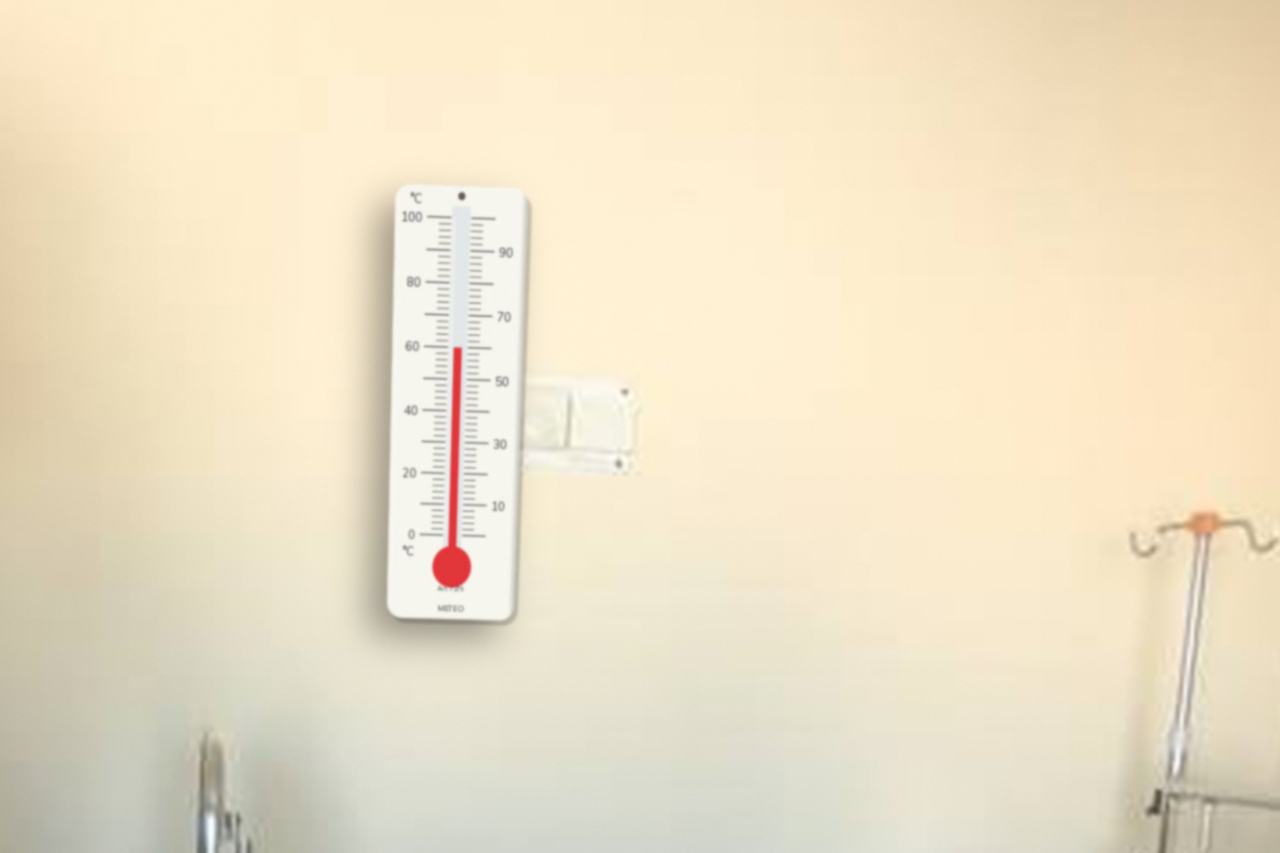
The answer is 60 °C
